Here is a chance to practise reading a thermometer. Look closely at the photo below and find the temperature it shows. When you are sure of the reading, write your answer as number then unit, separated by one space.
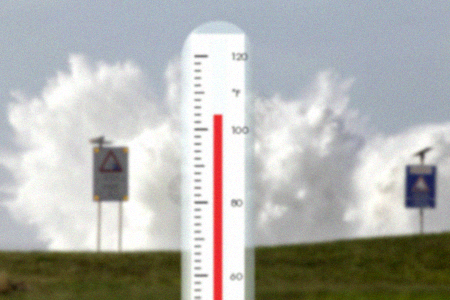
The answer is 104 °F
